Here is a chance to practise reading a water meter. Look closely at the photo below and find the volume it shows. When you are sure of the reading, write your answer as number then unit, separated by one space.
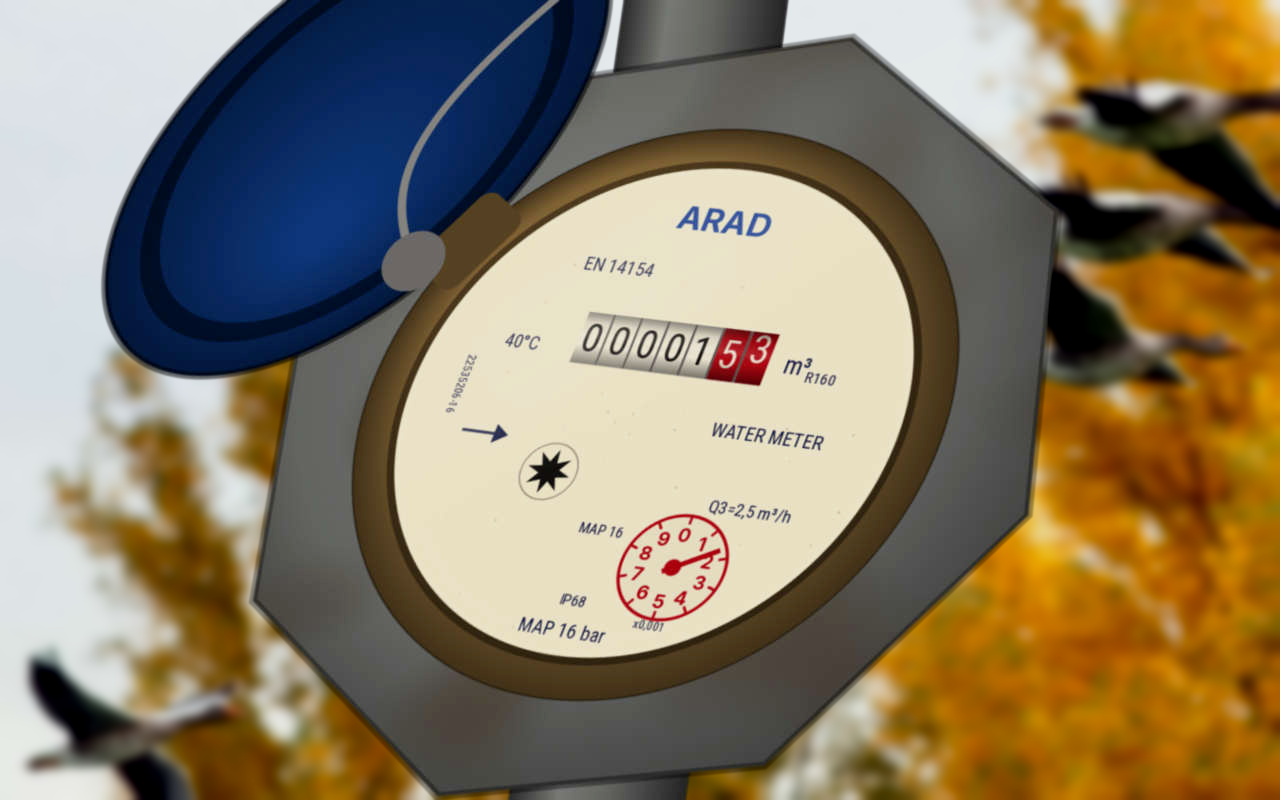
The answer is 1.531 m³
